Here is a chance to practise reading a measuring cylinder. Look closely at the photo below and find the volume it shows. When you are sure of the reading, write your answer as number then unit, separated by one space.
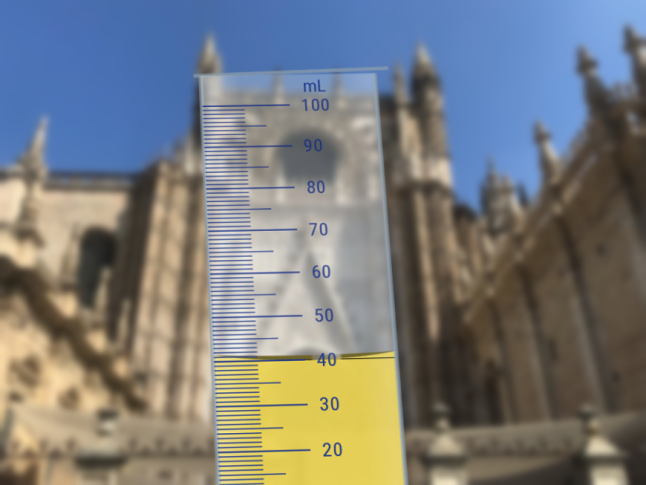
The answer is 40 mL
